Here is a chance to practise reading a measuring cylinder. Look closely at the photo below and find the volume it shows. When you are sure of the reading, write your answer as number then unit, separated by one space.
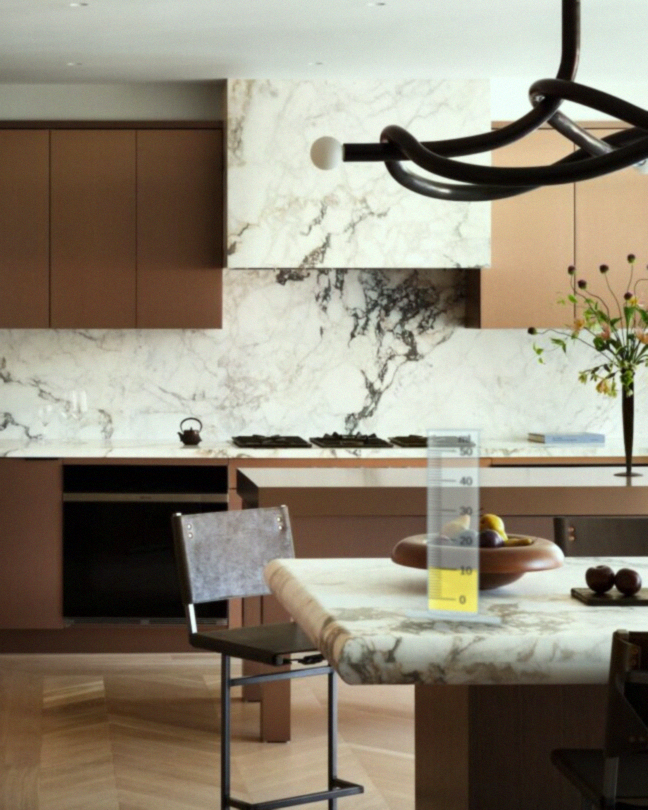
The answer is 10 mL
